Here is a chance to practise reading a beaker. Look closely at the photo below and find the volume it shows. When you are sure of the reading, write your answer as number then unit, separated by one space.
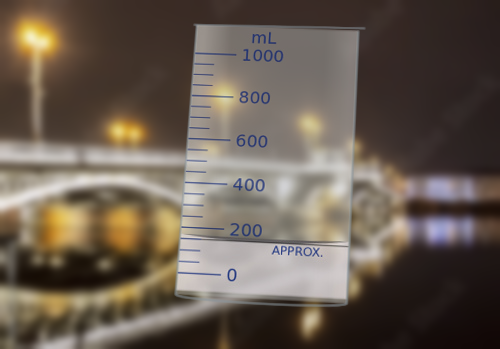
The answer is 150 mL
